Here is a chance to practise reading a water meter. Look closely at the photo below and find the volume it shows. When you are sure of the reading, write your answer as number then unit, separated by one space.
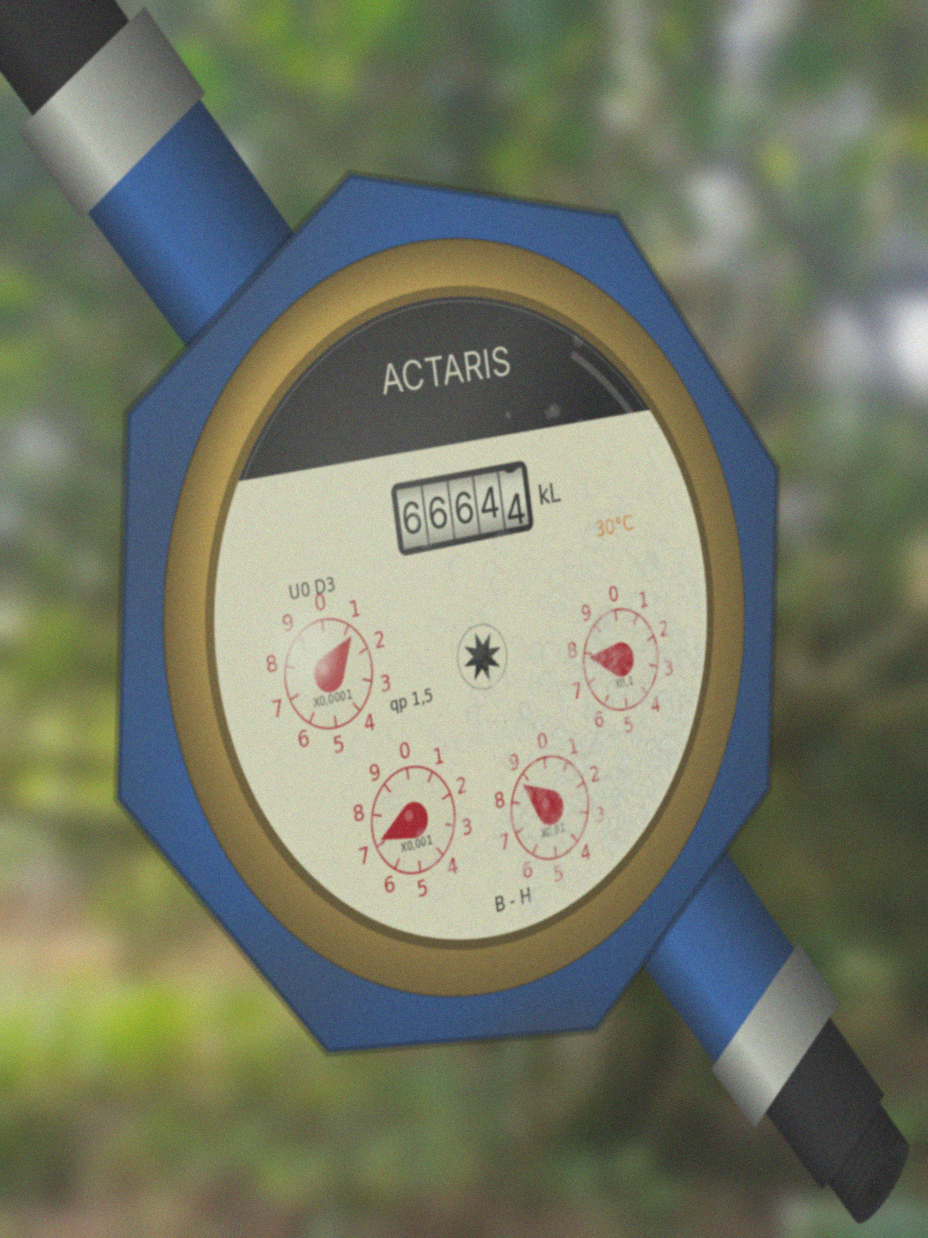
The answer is 66643.7871 kL
